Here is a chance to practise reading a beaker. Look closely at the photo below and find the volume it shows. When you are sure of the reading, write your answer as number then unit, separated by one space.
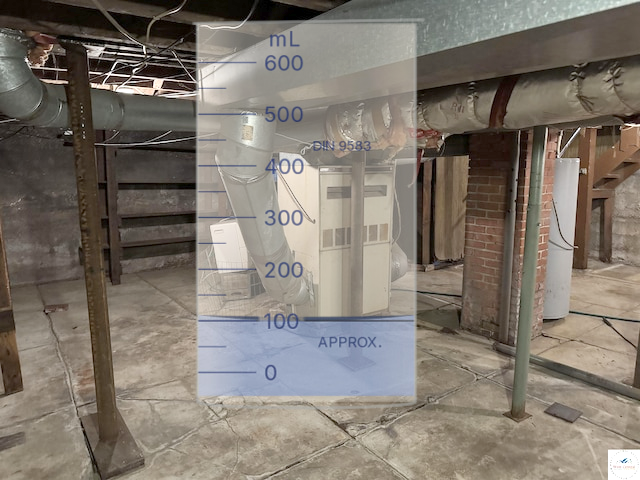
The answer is 100 mL
